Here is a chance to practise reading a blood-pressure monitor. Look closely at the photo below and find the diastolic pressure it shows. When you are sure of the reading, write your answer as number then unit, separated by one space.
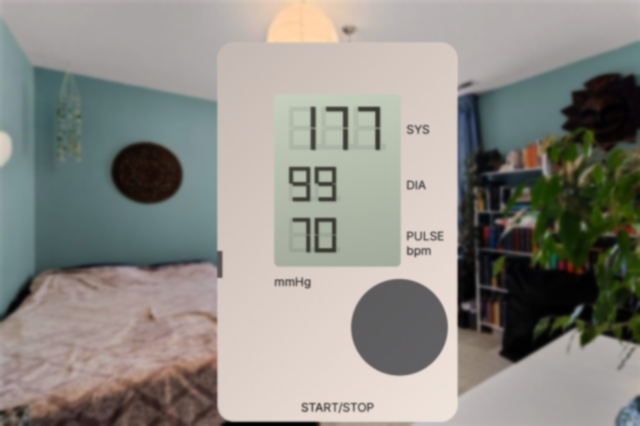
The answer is 99 mmHg
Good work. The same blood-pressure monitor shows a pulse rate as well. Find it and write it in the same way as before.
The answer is 70 bpm
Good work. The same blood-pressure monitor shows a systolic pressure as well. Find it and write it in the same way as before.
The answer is 177 mmHg
